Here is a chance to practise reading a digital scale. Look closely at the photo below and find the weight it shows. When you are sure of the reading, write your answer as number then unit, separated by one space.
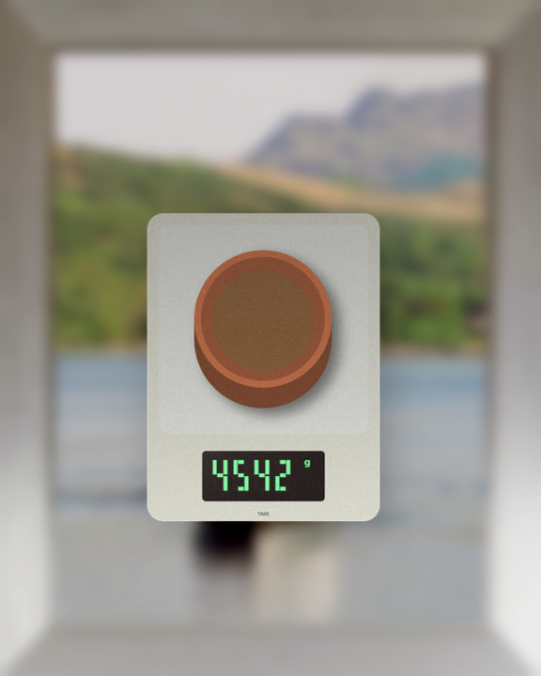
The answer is 4542 g
